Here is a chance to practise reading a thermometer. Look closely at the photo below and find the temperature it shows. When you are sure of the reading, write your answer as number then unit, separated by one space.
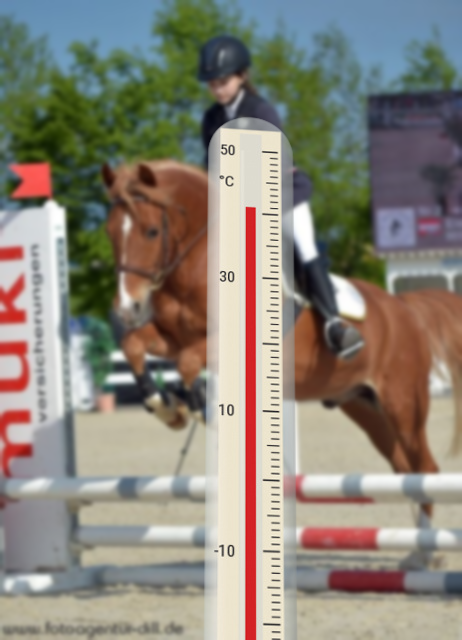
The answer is 41 °C
